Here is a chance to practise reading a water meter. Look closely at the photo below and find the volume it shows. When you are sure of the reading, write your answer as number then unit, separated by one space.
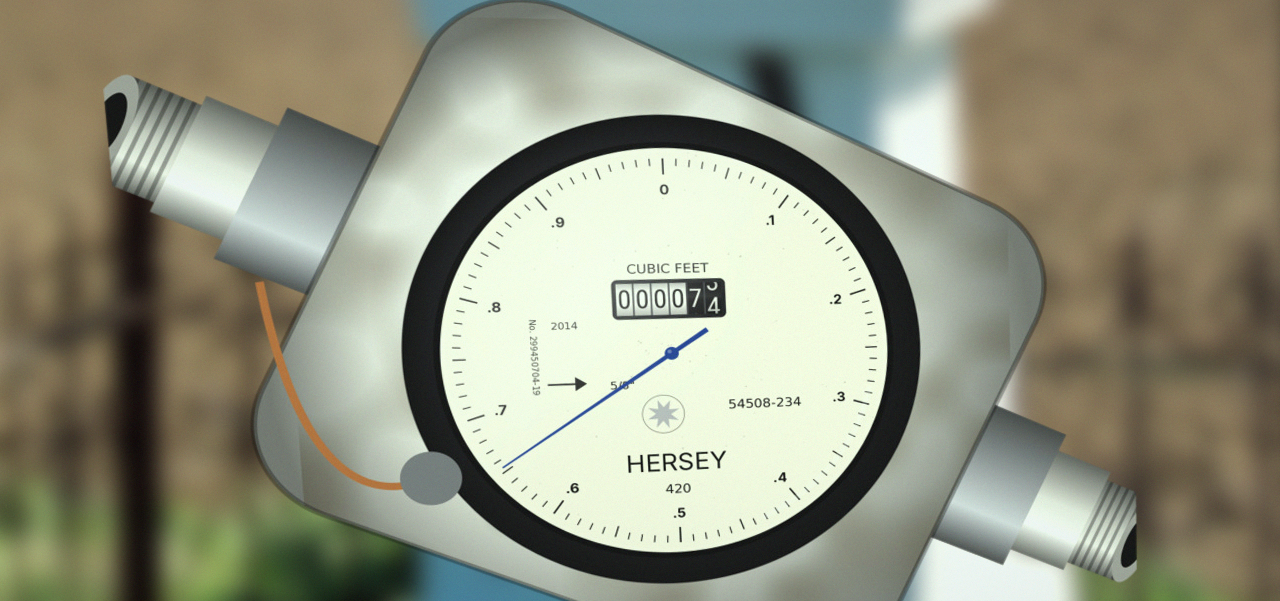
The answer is 73.65 ft³
